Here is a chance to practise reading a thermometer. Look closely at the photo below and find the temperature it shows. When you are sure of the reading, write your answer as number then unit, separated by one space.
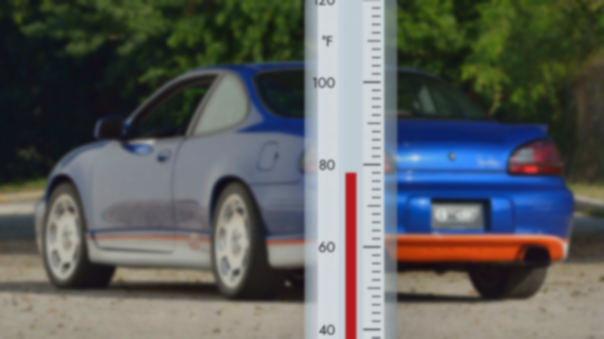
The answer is 78 °F
